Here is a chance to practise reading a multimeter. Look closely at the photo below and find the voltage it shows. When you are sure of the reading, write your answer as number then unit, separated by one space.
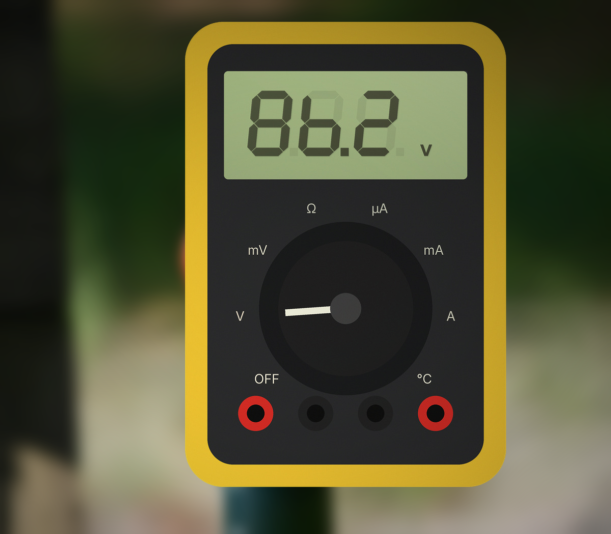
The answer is 86.2 V
